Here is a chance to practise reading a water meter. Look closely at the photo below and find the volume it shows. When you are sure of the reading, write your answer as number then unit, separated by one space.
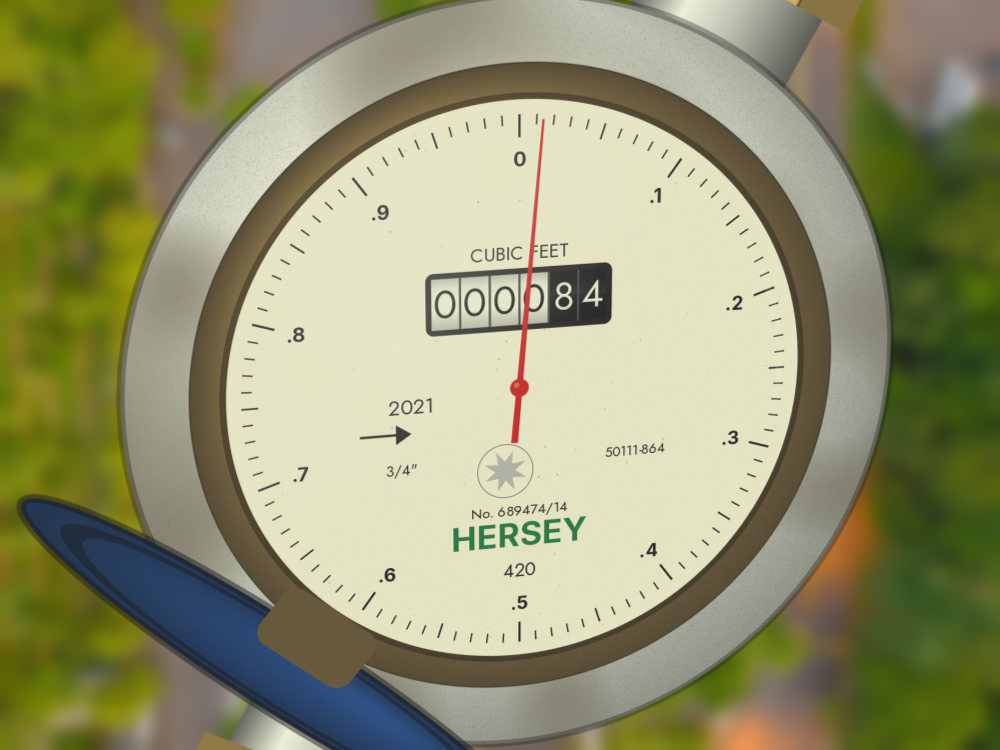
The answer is 84.01 ft³
